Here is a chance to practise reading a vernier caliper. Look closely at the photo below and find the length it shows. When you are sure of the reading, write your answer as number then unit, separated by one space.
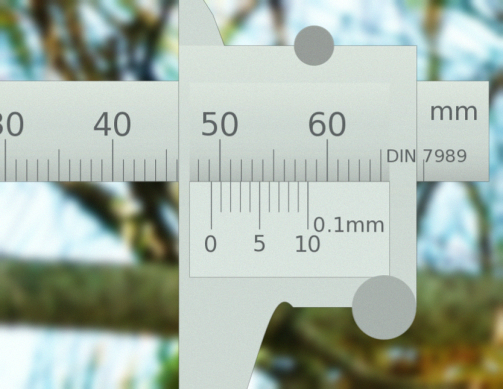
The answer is 49.2 mm
